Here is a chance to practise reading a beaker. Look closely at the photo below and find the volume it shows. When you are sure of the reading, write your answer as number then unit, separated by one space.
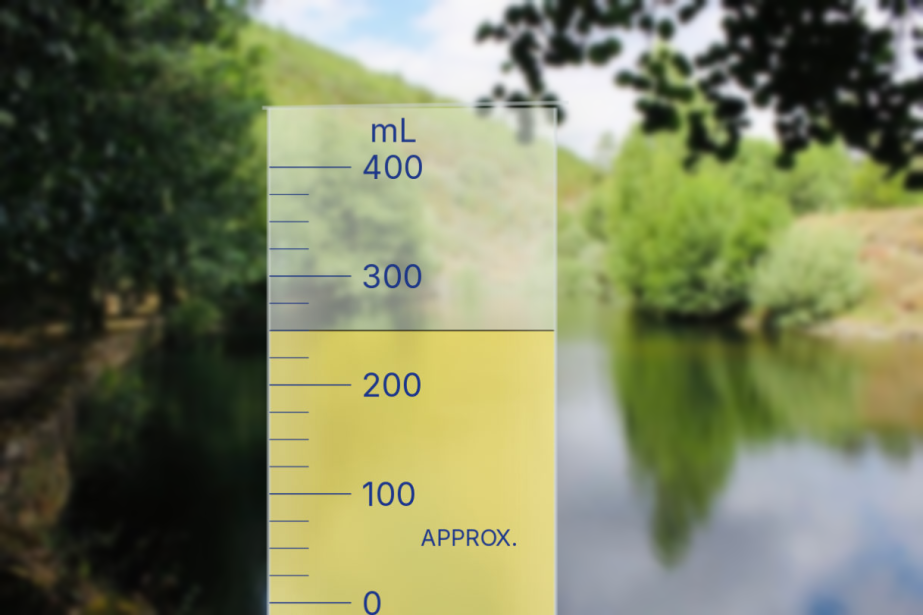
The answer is 250 mL
